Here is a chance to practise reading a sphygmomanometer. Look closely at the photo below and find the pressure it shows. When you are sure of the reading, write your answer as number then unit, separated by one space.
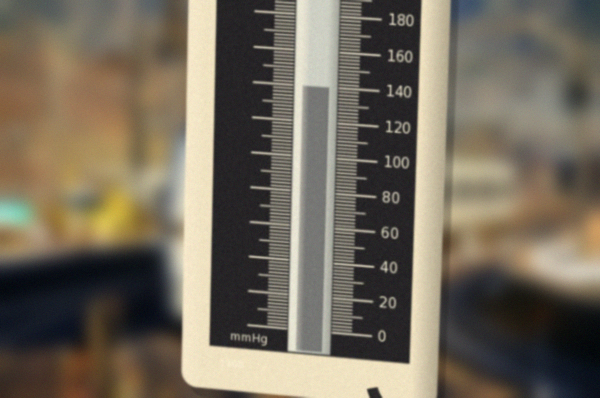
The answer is 140 mmHg
